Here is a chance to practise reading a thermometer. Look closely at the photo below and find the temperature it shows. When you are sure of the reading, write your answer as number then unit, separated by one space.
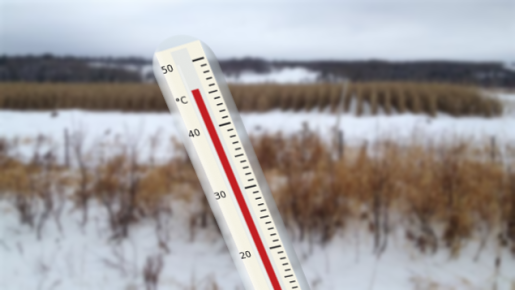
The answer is 46 °C
